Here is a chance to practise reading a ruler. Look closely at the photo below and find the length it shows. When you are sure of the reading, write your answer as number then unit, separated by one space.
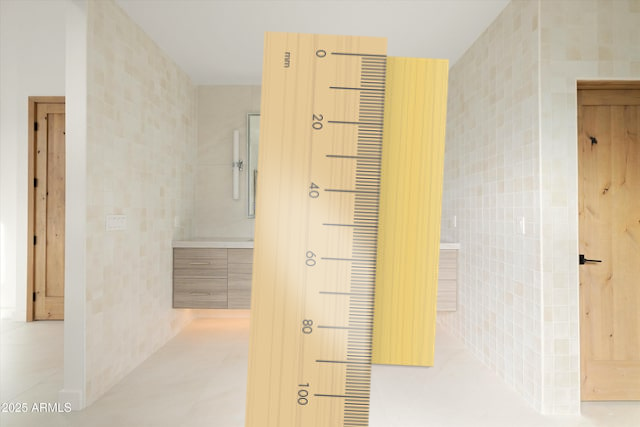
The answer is 90 mm
